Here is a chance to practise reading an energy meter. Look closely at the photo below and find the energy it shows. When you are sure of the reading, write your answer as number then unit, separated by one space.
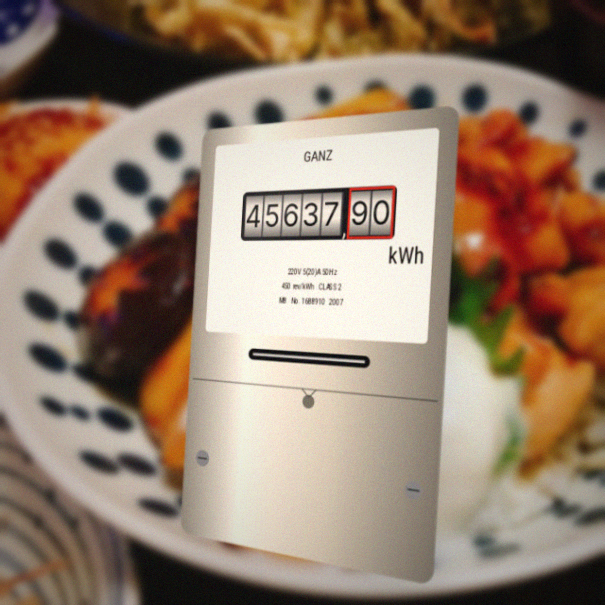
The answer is 45637.90 kWh
